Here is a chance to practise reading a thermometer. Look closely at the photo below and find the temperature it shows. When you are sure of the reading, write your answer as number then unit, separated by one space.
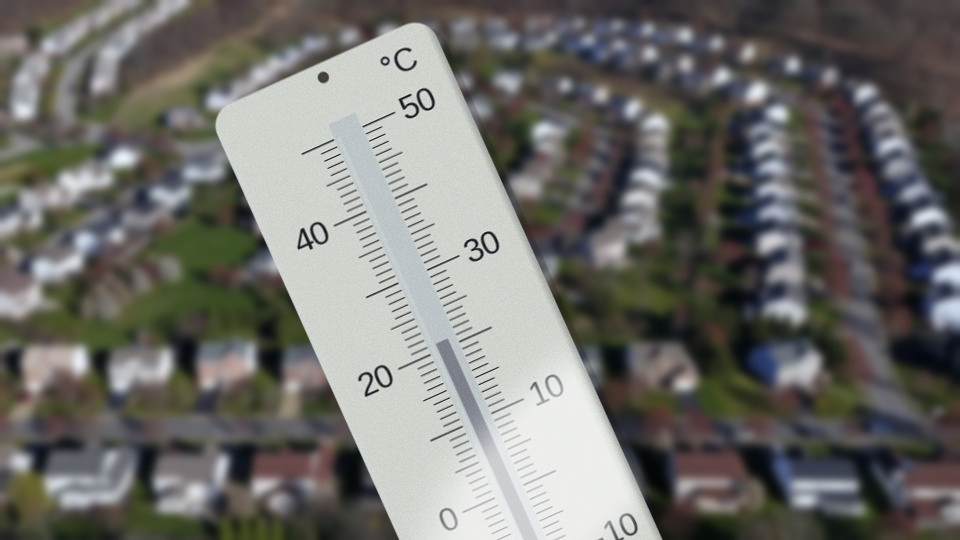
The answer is 21 °C
